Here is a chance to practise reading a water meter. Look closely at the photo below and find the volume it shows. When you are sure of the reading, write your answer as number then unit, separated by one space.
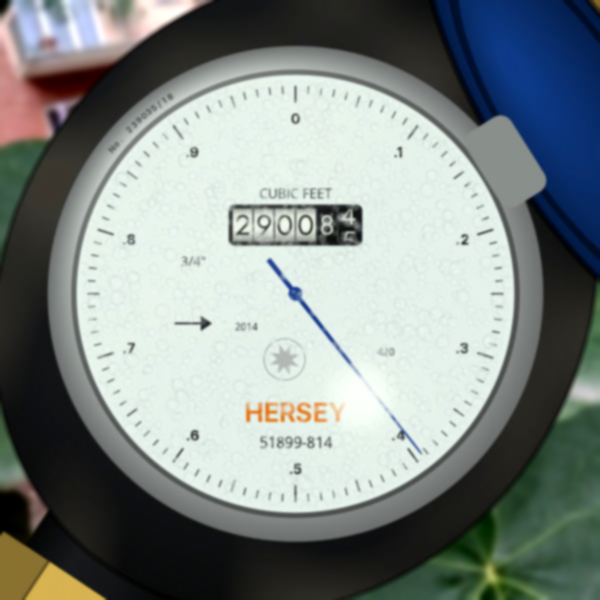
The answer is 290084.39 ft³
